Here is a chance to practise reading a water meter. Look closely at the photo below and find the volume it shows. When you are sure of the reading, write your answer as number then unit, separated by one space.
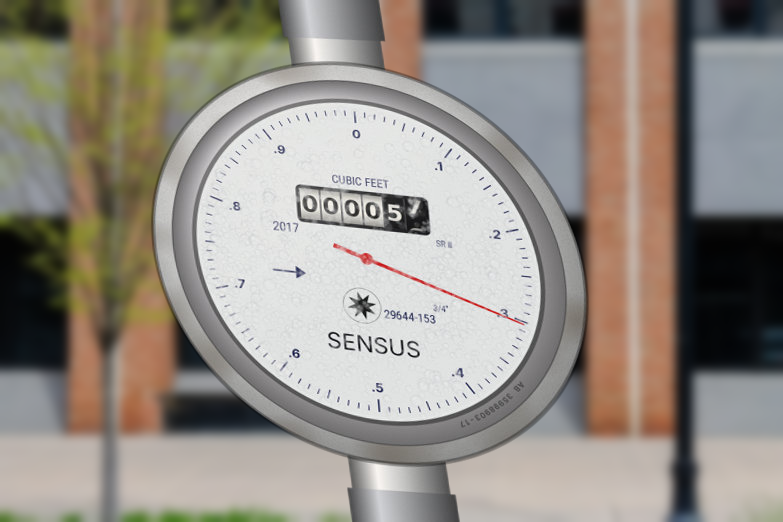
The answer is 57.30 ft³
